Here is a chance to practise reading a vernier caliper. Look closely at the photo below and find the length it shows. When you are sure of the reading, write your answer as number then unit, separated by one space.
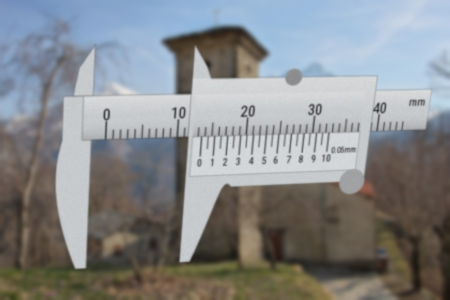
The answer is 13.5 mm
